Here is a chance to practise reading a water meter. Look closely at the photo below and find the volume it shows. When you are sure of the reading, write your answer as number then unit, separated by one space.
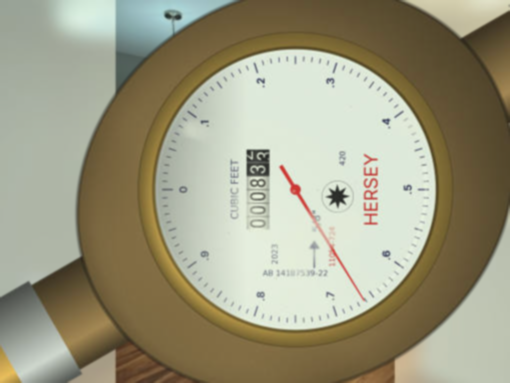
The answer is 832.66 ft³
